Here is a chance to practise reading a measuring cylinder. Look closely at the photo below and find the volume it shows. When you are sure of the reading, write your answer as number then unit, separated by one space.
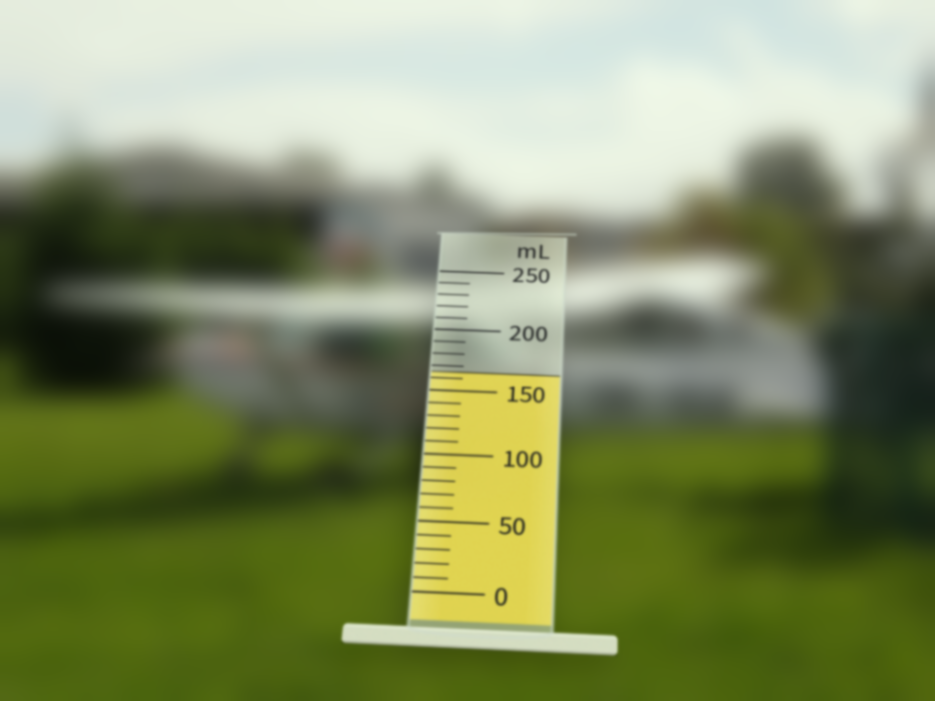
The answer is 165 mL
